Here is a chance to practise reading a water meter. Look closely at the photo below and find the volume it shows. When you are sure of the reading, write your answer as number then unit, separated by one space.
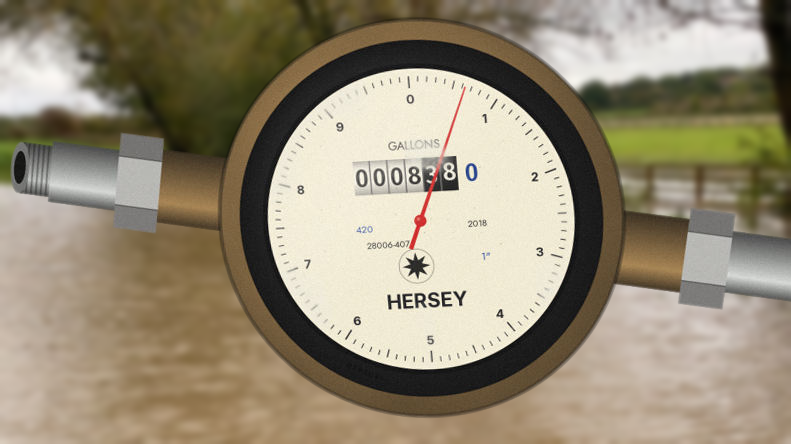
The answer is 8380.6 gal
